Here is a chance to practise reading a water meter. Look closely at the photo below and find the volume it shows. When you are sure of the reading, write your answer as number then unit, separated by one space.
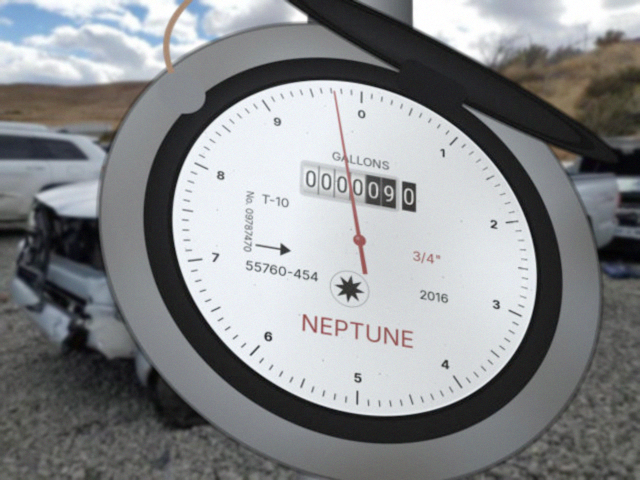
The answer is 89.7 gal
